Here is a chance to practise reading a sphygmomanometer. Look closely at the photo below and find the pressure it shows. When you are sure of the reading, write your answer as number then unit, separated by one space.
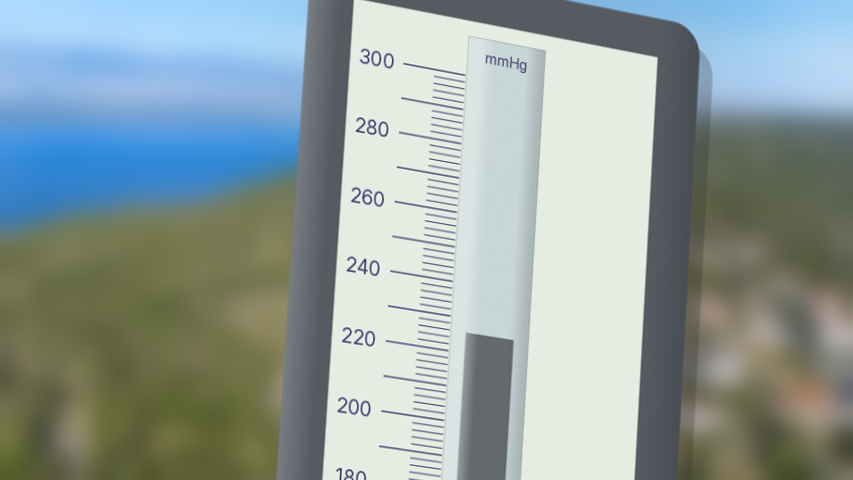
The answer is 226 mmHg
